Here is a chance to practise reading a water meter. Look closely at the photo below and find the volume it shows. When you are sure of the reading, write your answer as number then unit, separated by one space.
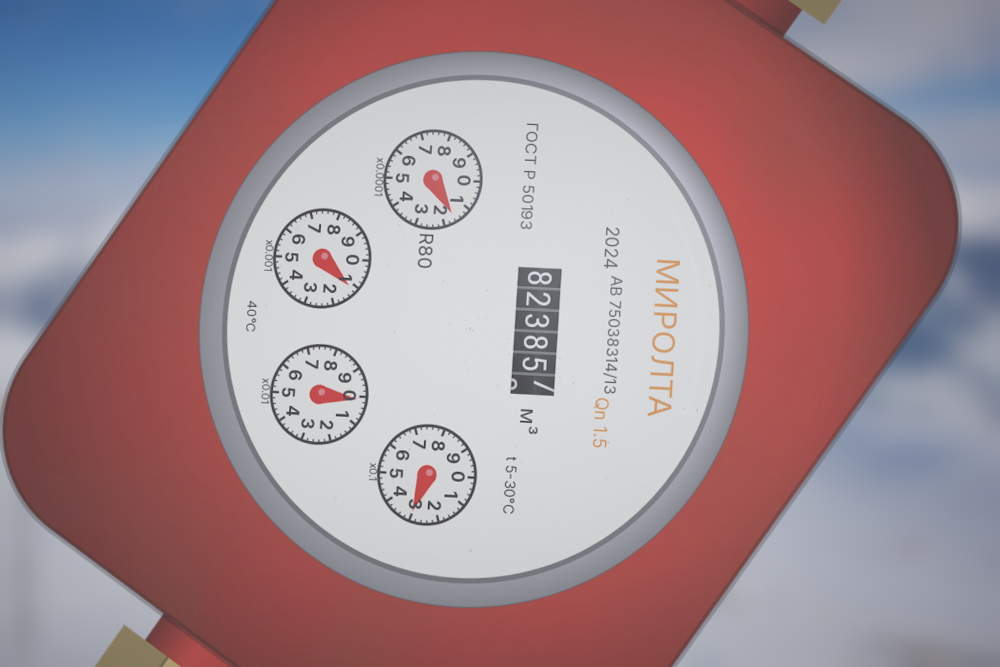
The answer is 823857.3011 m³
